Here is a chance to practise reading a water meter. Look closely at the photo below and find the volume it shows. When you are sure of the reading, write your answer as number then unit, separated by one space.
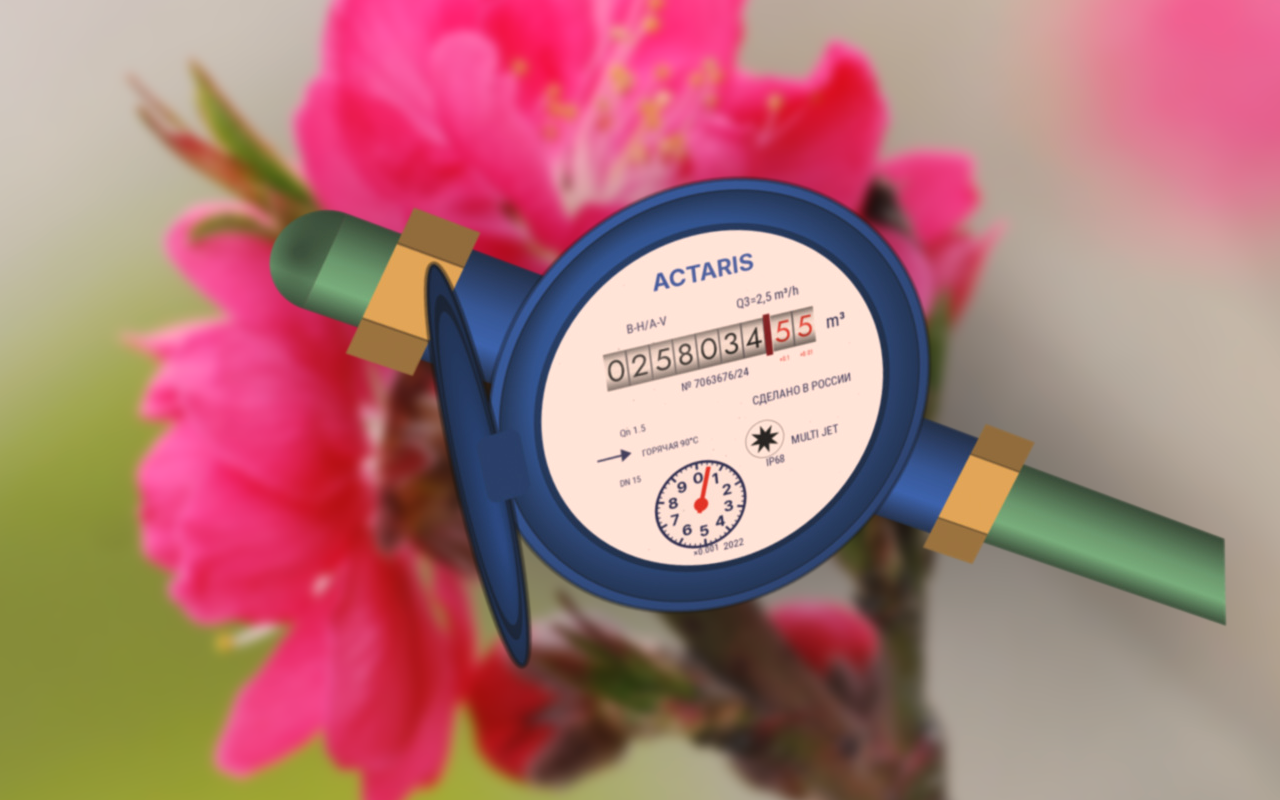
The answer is 258034.550 m³
